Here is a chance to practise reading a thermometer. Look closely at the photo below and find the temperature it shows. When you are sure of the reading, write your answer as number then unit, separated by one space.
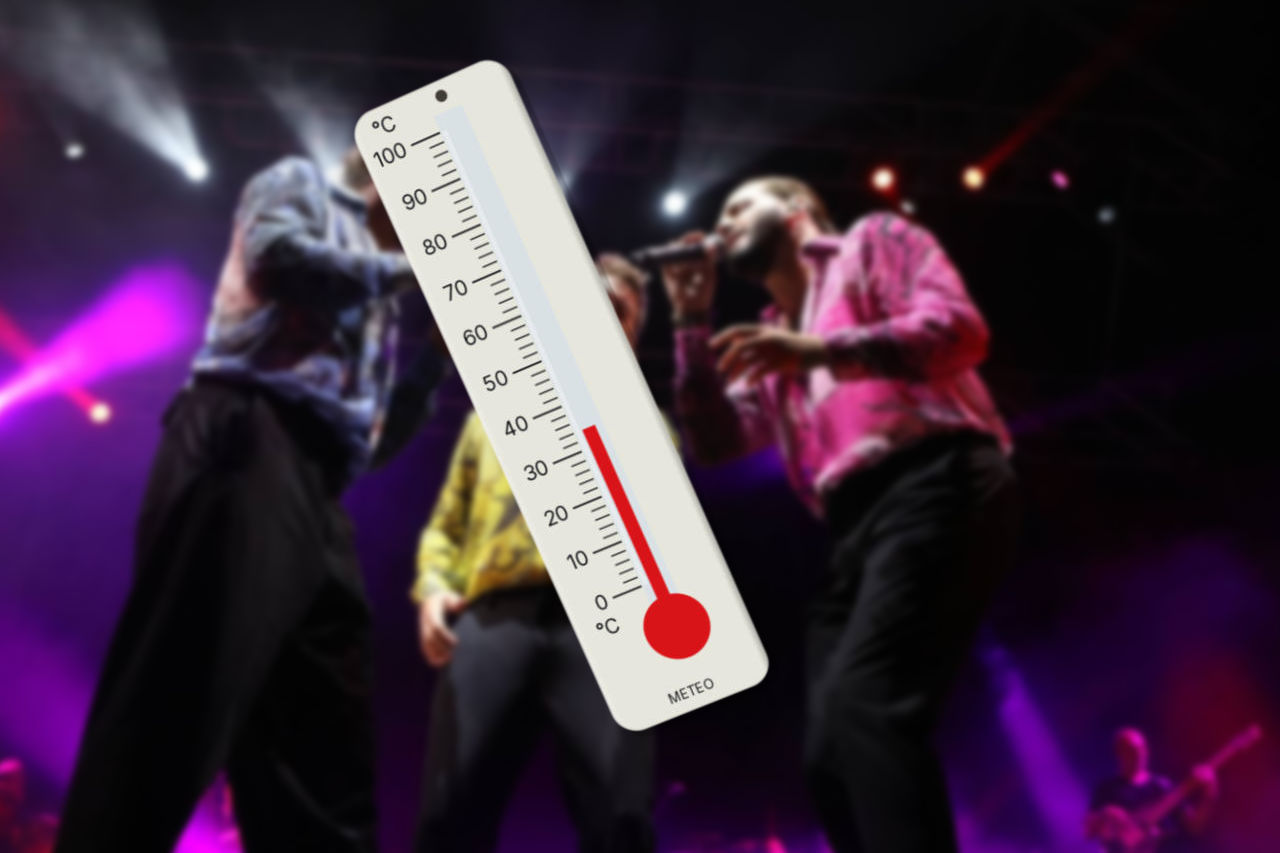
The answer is 34 °C
